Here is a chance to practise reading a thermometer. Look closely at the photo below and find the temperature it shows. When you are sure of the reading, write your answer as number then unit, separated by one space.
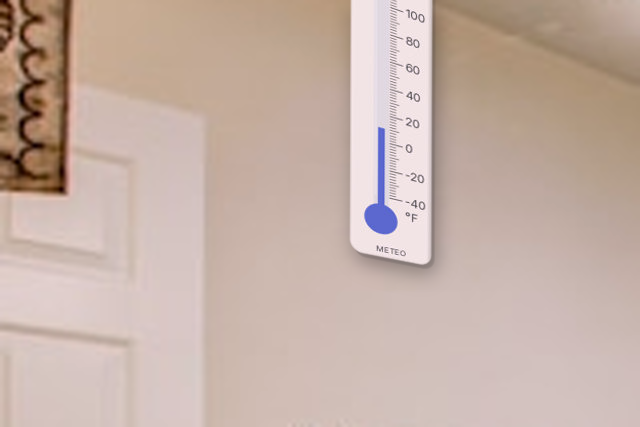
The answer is 10 °F
